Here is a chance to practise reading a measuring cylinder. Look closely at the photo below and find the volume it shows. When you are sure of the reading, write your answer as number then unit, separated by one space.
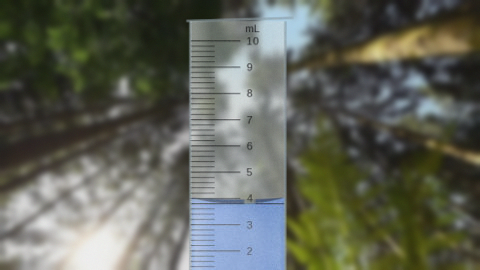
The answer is 3.8 mL
